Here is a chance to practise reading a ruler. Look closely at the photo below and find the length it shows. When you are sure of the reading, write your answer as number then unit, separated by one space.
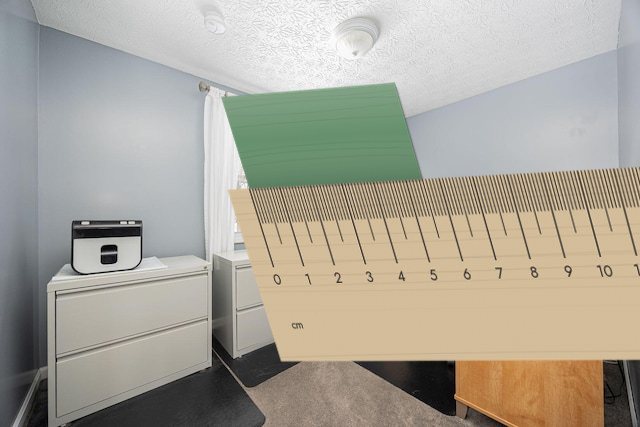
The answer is 5.5 cm
